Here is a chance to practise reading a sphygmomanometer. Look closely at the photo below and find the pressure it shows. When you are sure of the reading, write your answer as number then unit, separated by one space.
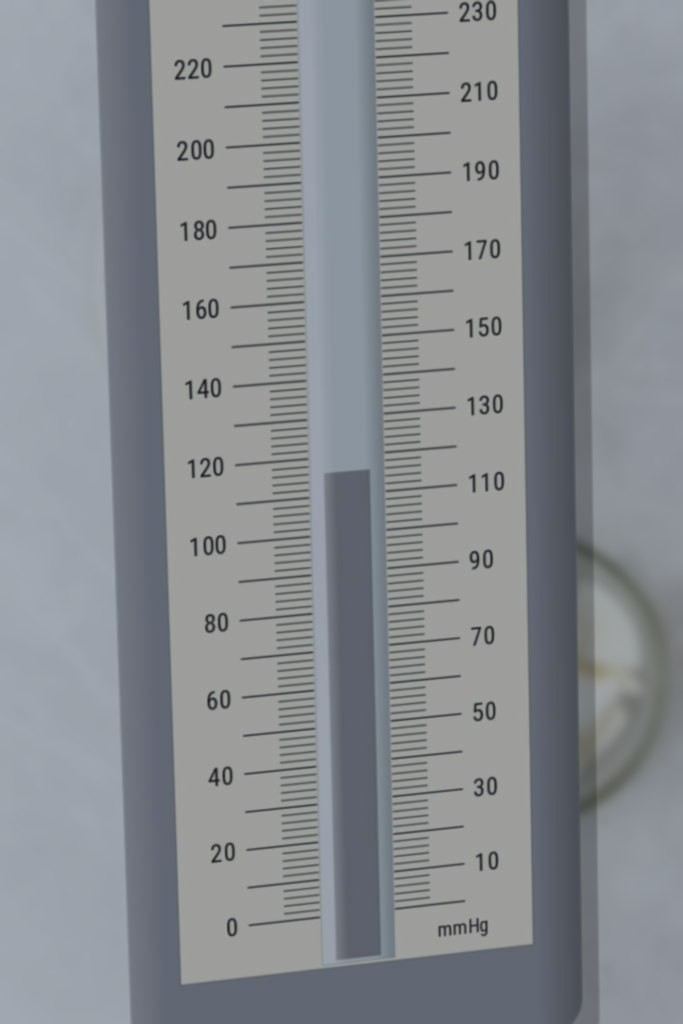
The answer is 116 mmHg
